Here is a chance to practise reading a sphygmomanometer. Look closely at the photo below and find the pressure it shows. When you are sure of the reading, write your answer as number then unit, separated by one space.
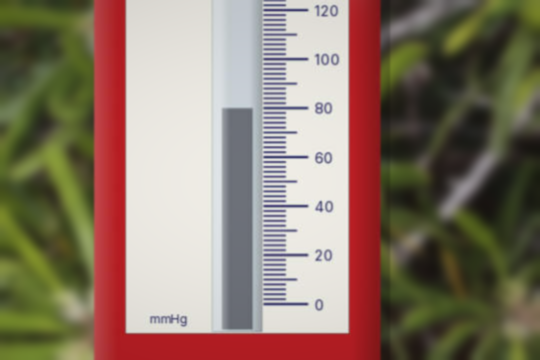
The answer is 80 mmHg
